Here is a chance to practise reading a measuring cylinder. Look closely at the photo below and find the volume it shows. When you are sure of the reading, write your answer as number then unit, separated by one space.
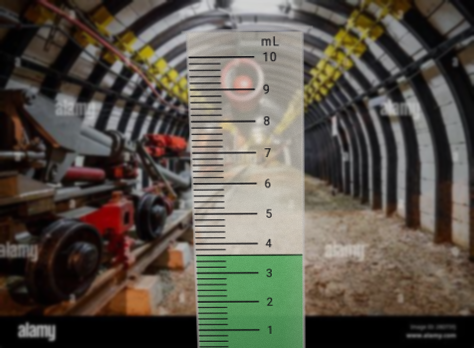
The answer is 3.6 mL
